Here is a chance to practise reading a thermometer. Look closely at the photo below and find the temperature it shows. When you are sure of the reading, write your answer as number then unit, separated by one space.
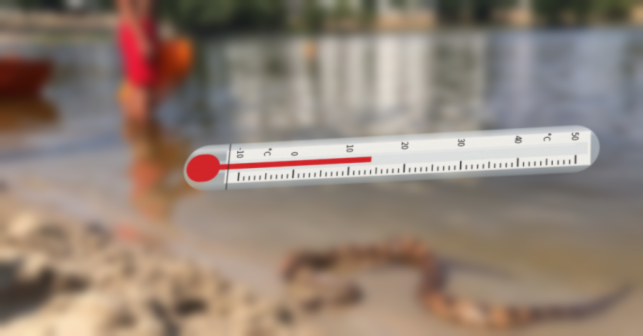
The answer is 14 °C
